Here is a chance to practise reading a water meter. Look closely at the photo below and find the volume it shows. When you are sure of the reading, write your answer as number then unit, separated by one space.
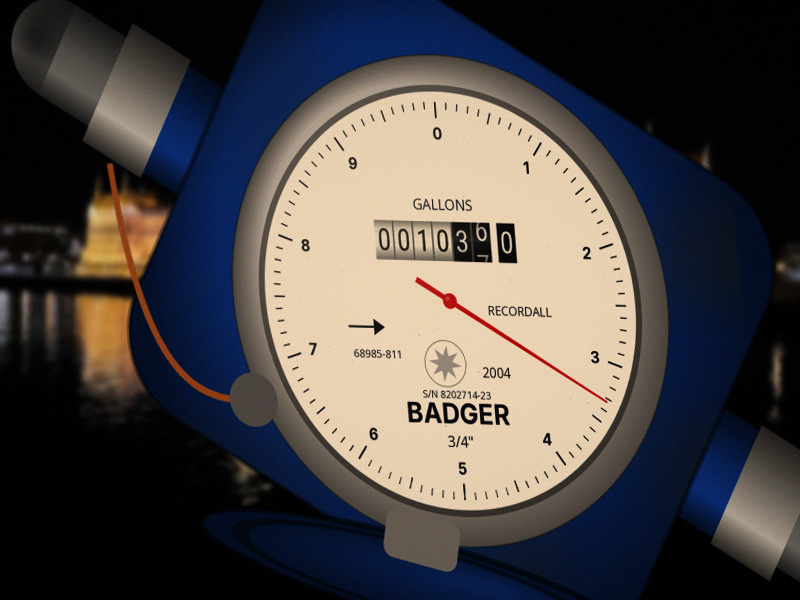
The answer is 10363.3 gal
